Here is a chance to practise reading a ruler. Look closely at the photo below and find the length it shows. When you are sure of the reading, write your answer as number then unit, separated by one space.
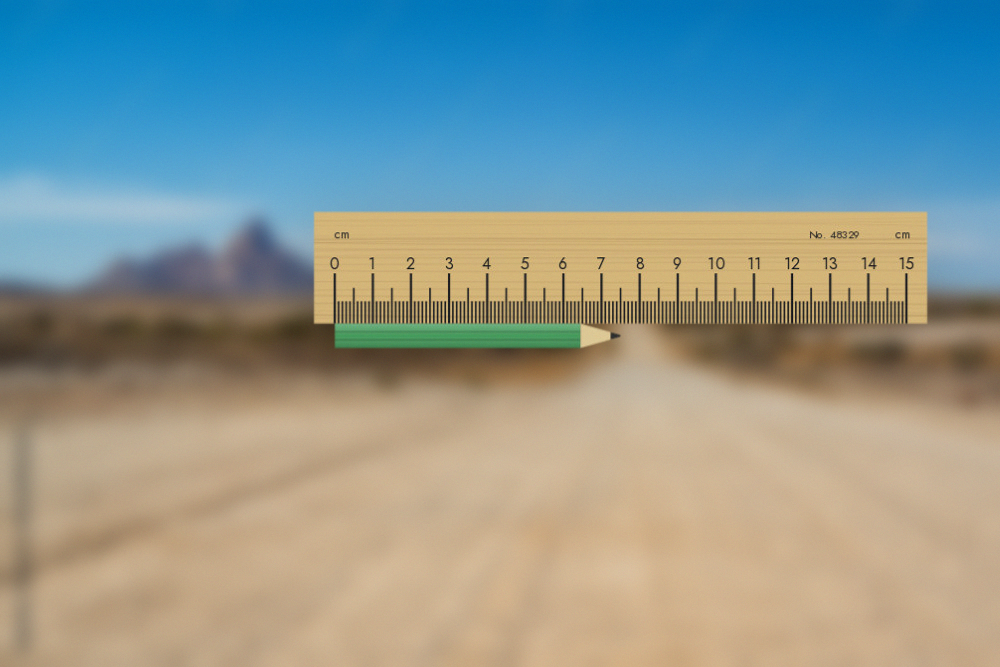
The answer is 7.5 cm
